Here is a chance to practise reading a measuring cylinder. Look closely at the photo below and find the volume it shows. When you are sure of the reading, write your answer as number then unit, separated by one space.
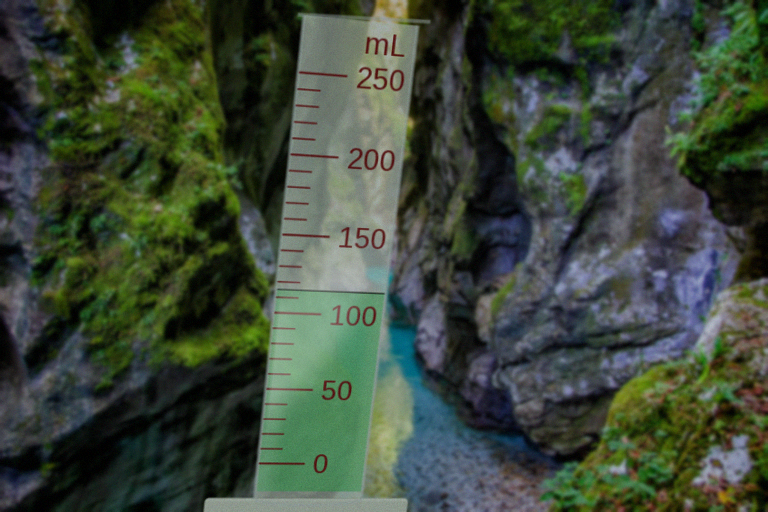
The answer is 115 mL
